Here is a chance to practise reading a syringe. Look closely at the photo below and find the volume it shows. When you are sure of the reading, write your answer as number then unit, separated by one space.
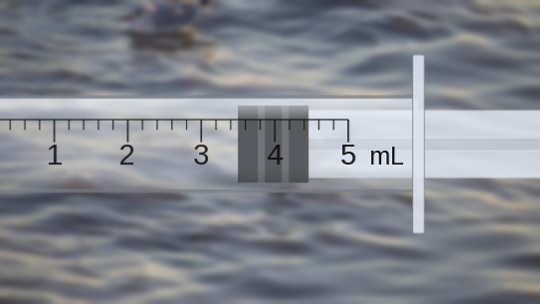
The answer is 3.5 mL
